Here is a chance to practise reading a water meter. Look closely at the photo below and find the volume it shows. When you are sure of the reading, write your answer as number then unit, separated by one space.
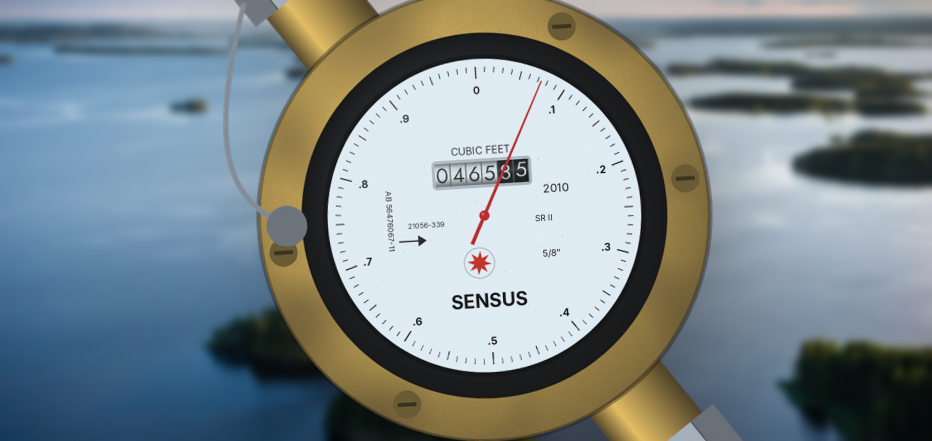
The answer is 46585.07 ft³
